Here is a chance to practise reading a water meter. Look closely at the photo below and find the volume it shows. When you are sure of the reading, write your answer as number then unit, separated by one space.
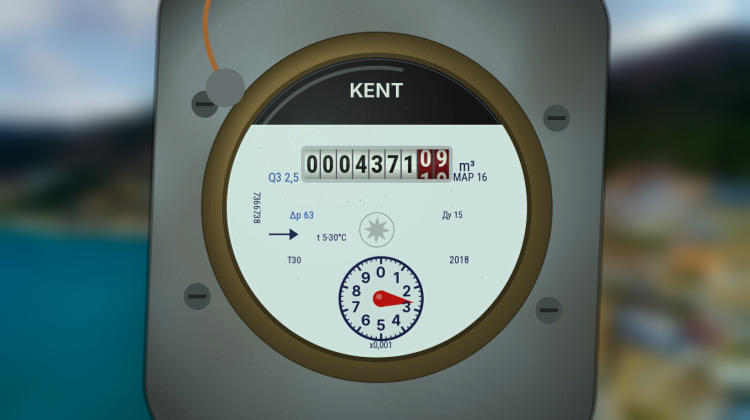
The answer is 4371.092 m³
